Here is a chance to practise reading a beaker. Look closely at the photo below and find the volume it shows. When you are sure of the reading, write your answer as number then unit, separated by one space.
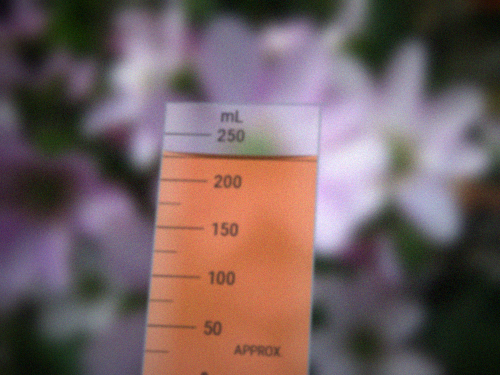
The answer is 225 mL
